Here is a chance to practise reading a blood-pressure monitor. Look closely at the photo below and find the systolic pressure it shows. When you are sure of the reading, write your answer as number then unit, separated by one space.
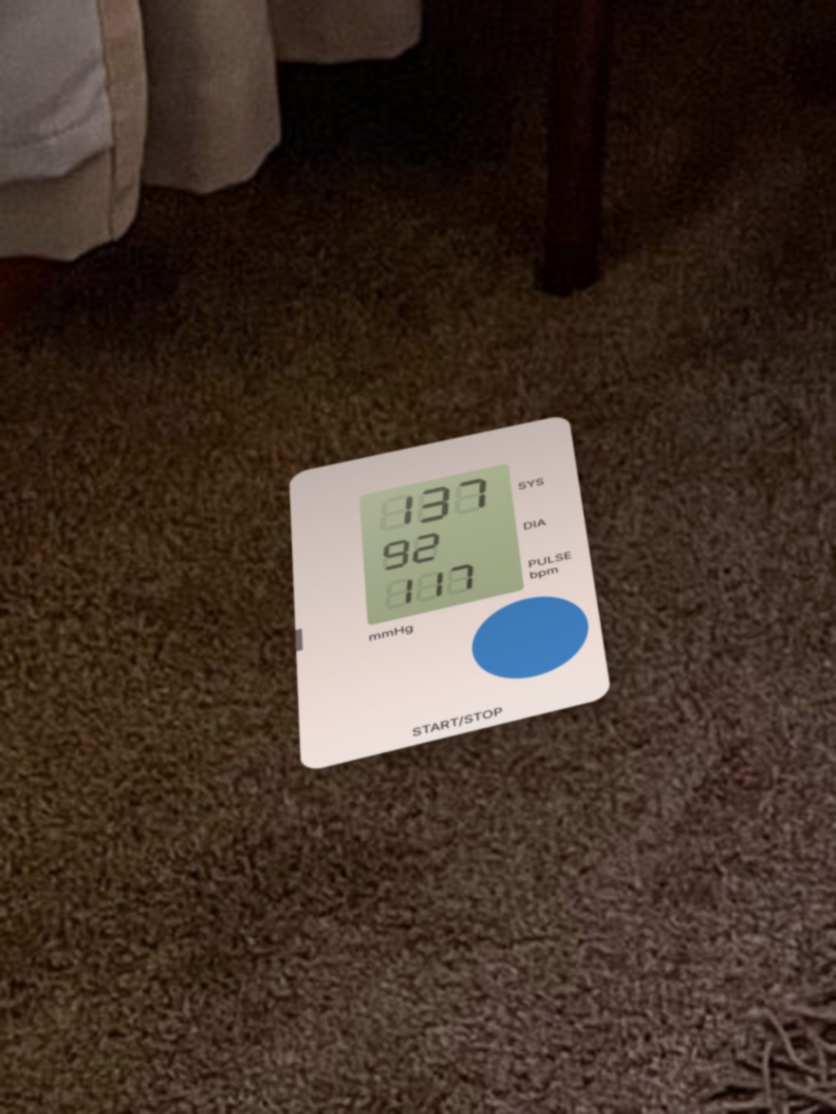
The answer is 137 mmHg
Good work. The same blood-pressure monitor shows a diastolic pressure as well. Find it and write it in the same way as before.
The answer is 92 mmHg
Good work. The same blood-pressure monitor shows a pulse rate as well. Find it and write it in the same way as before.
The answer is 117 bpm
